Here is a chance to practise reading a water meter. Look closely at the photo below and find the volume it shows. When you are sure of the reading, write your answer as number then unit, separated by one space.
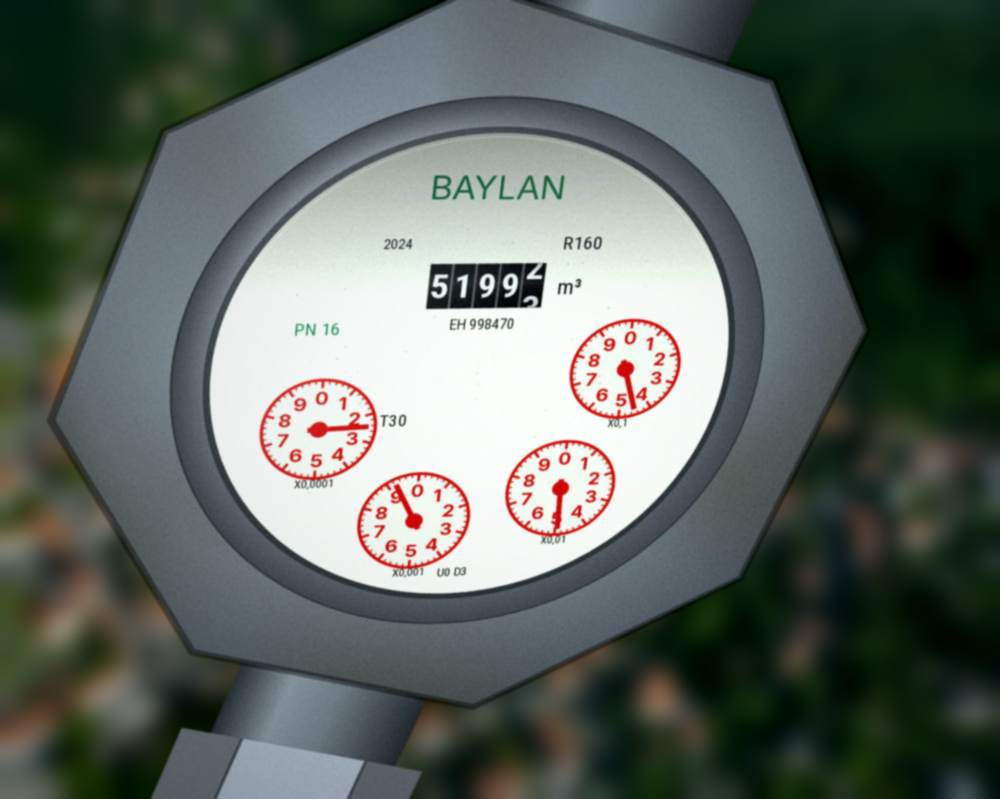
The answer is 51992.4492 m³
